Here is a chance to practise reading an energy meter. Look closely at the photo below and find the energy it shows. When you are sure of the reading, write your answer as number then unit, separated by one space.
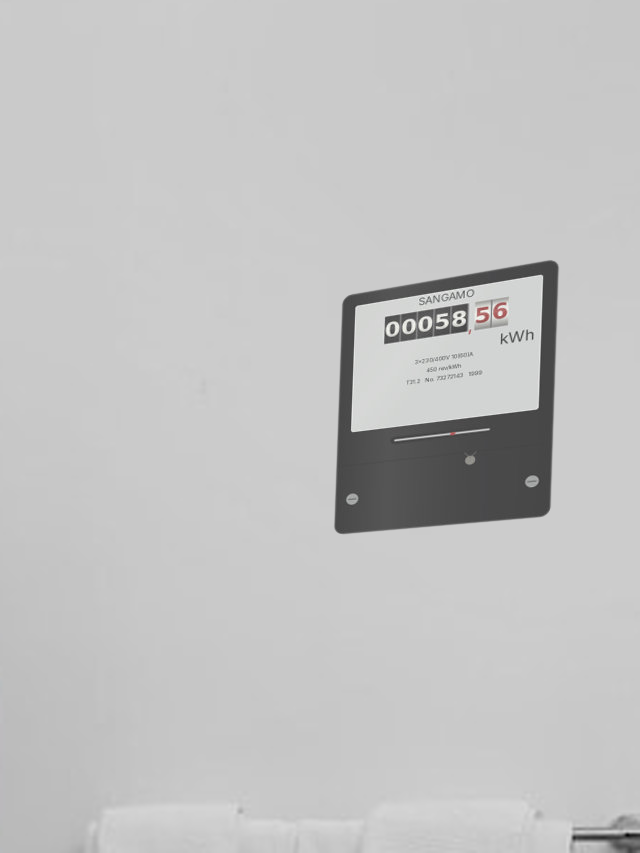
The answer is 58.56 kWh
